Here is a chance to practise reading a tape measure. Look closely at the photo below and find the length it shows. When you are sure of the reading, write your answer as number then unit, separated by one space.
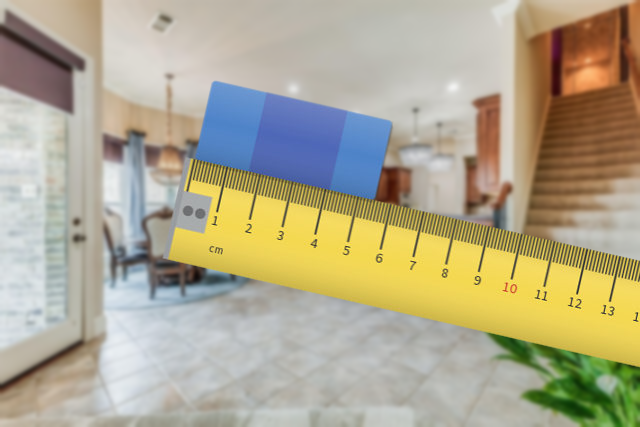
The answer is 5.5 cm
